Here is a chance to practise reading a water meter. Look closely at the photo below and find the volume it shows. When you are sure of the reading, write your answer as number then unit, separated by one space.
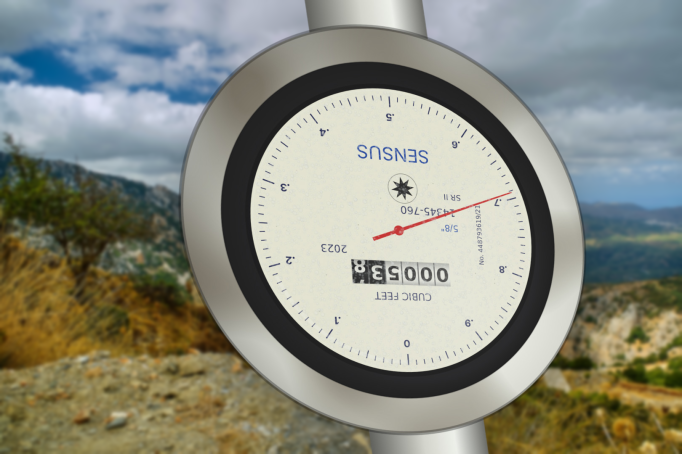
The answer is 537.69 ft³
